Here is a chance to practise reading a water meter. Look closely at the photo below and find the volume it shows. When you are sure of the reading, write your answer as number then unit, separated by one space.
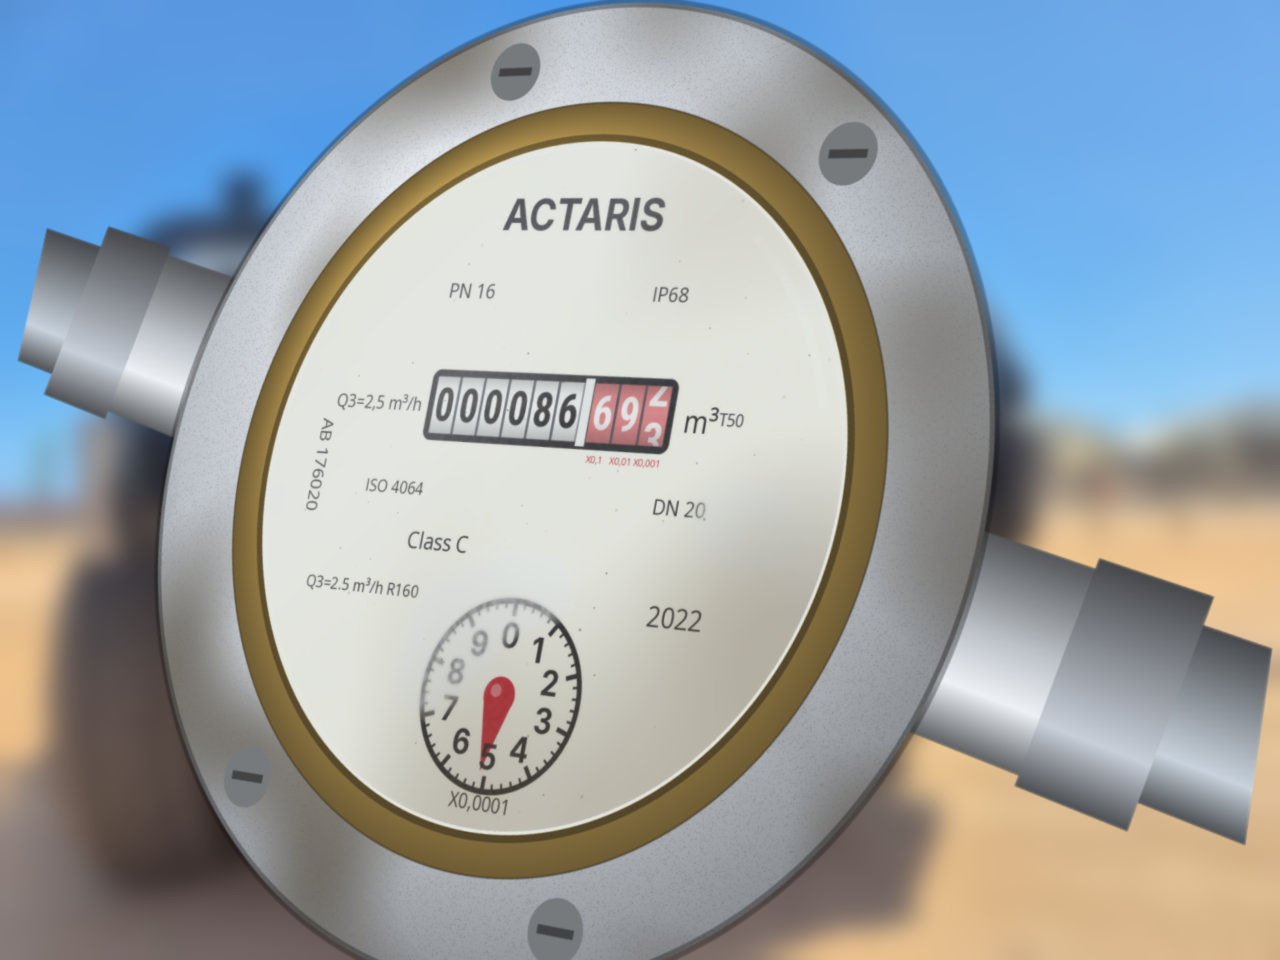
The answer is 86.6925 m³
